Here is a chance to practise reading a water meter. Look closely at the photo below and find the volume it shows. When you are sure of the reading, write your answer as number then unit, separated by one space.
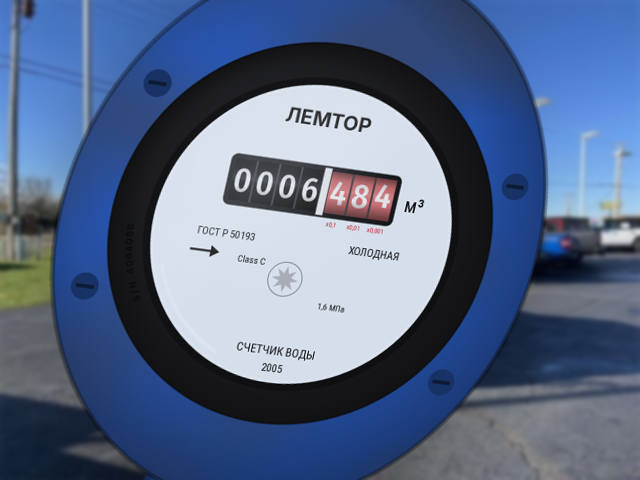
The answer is 6.484 m³
